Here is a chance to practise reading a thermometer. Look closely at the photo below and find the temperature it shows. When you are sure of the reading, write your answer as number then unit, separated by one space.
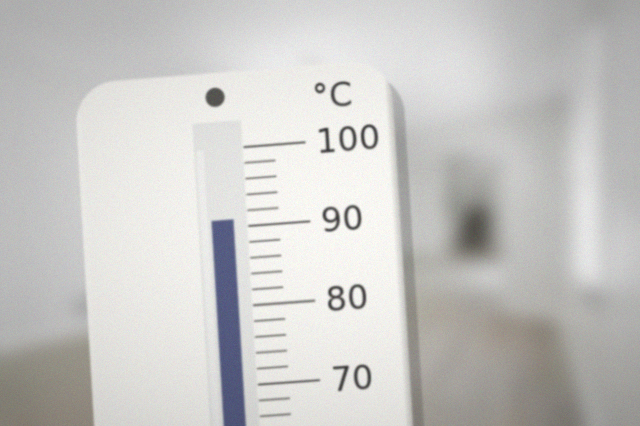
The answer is 91 °C
